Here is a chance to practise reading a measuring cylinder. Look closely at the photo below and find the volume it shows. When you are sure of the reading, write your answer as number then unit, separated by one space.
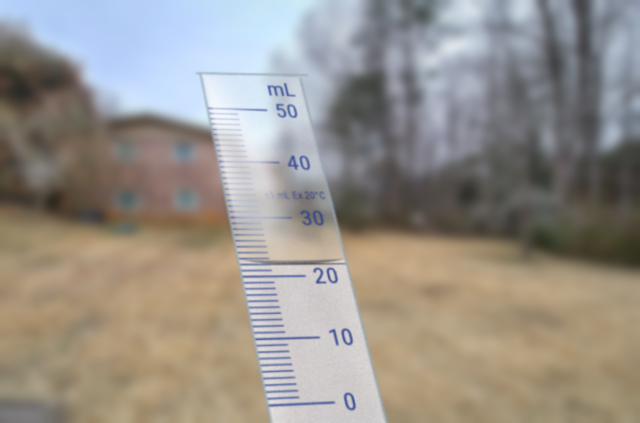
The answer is 22 mL
